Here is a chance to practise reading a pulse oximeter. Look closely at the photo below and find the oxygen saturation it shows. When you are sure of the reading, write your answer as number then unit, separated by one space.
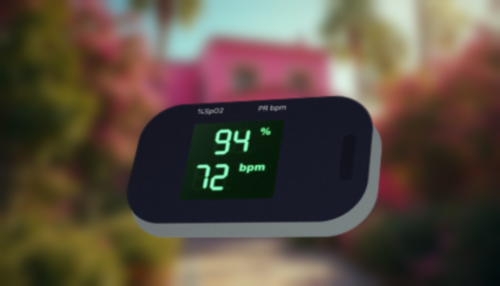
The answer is 94 %
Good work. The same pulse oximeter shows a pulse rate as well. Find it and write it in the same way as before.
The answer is 72 bpm
